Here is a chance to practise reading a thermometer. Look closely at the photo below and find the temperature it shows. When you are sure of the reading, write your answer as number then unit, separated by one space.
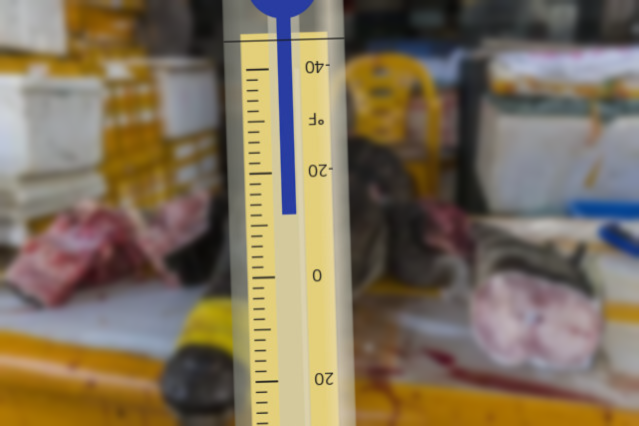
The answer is -12 °F
